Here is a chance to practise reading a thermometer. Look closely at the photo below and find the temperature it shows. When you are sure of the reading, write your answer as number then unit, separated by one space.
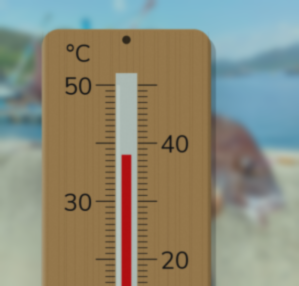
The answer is 38 °C
